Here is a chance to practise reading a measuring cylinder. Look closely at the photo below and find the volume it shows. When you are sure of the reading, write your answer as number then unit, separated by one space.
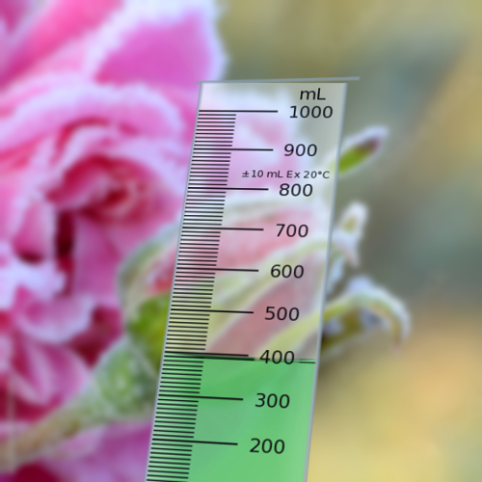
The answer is 390 mL
